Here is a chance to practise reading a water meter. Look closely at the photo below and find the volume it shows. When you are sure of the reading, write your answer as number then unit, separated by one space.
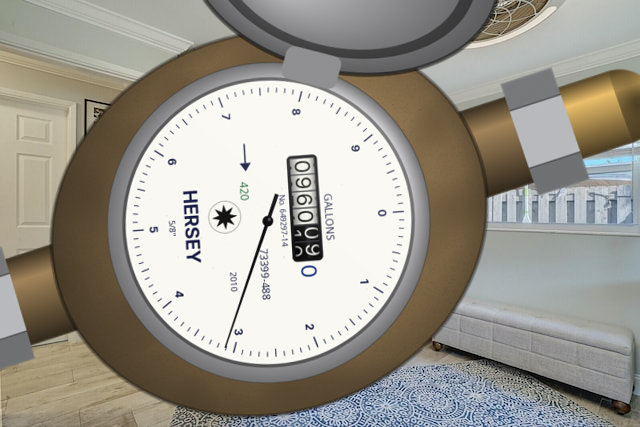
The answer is 960093.1 gal
